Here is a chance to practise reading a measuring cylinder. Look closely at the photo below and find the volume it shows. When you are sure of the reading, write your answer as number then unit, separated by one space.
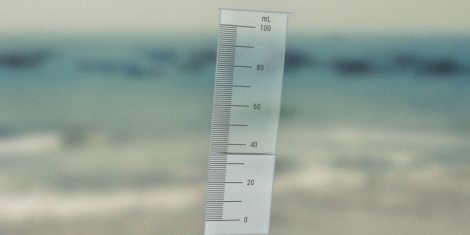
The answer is 35 mL
